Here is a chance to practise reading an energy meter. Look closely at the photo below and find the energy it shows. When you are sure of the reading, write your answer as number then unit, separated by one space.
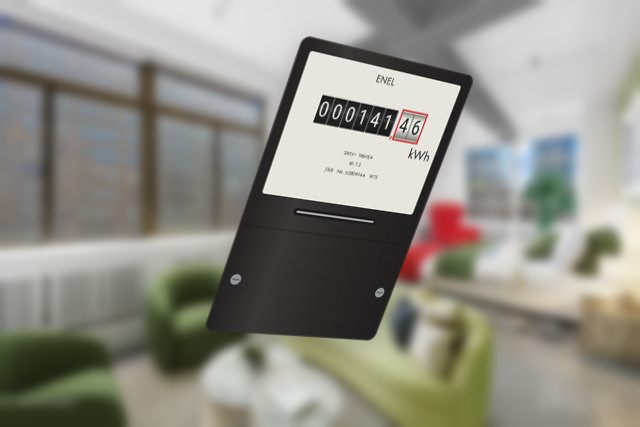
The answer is 141.46 kWh
